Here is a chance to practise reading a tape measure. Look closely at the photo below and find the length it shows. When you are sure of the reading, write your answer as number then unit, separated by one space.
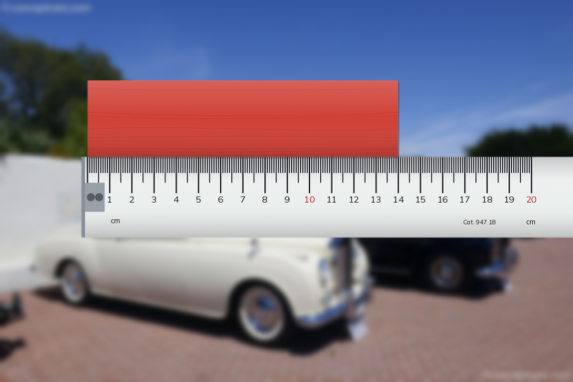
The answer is 14 cm
